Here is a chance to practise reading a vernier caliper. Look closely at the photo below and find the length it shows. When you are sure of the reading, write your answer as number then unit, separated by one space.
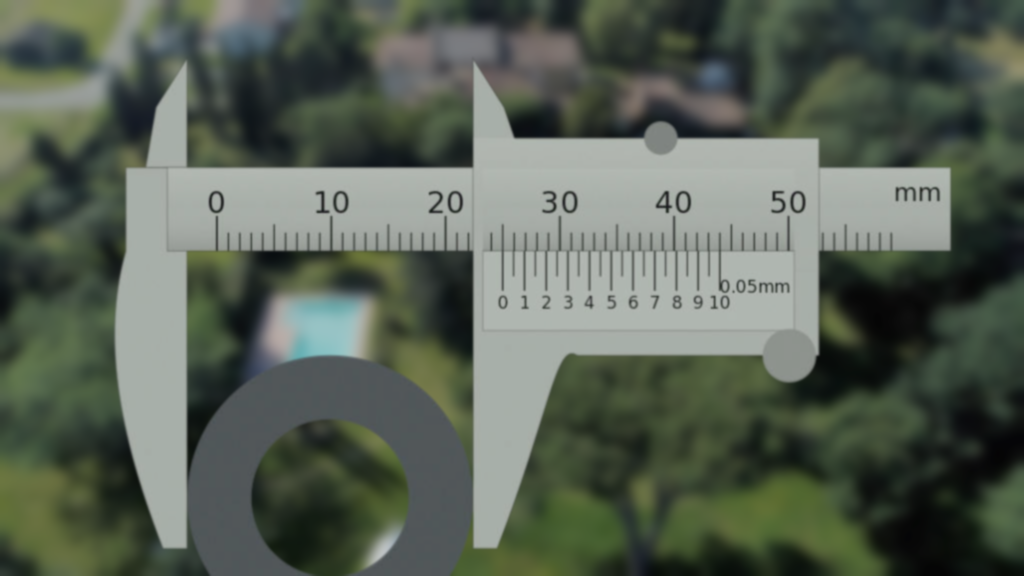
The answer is 25.0 mm
